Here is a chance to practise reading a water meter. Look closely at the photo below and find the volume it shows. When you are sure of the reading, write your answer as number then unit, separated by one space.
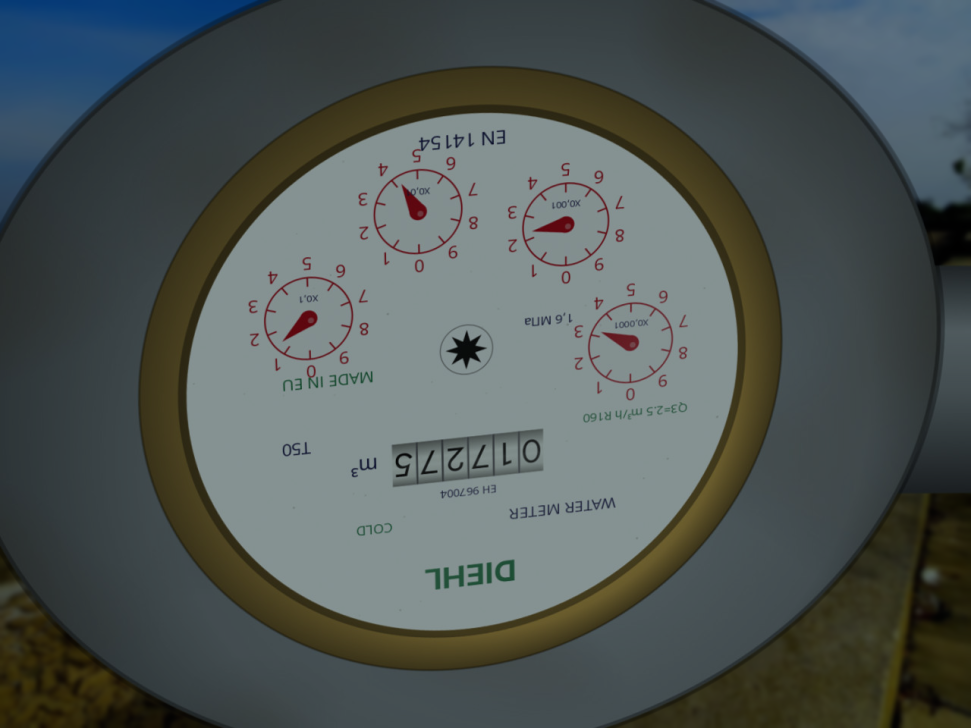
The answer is 17275.1423 m³
